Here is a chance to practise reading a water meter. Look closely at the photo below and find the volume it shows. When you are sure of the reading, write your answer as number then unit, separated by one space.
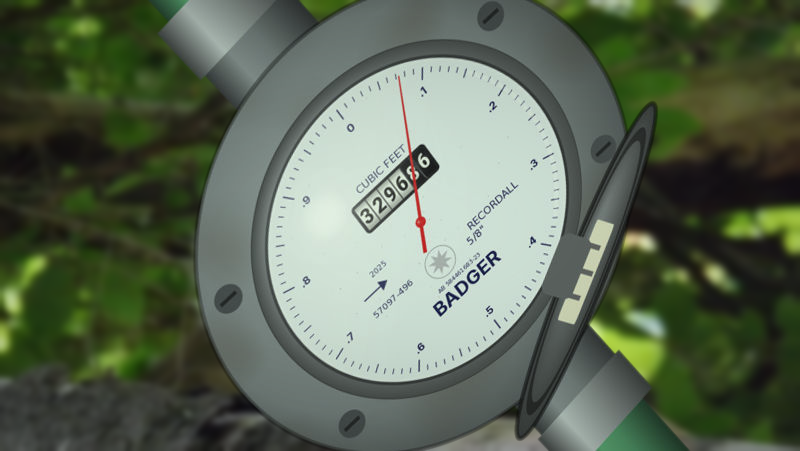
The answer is 329686.07 ft³
